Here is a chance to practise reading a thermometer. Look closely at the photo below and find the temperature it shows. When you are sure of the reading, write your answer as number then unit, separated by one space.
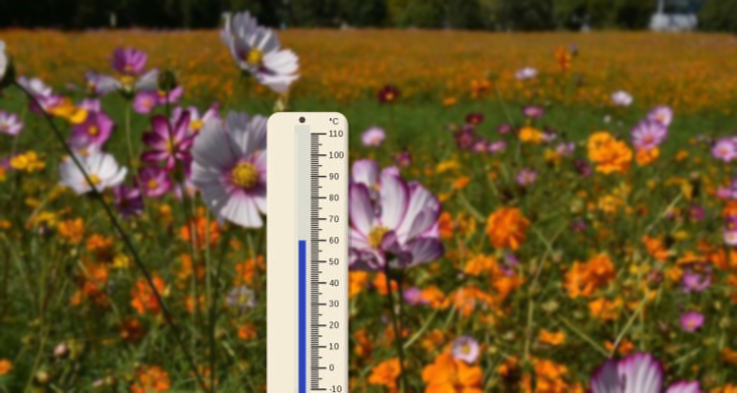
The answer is 60 °C
